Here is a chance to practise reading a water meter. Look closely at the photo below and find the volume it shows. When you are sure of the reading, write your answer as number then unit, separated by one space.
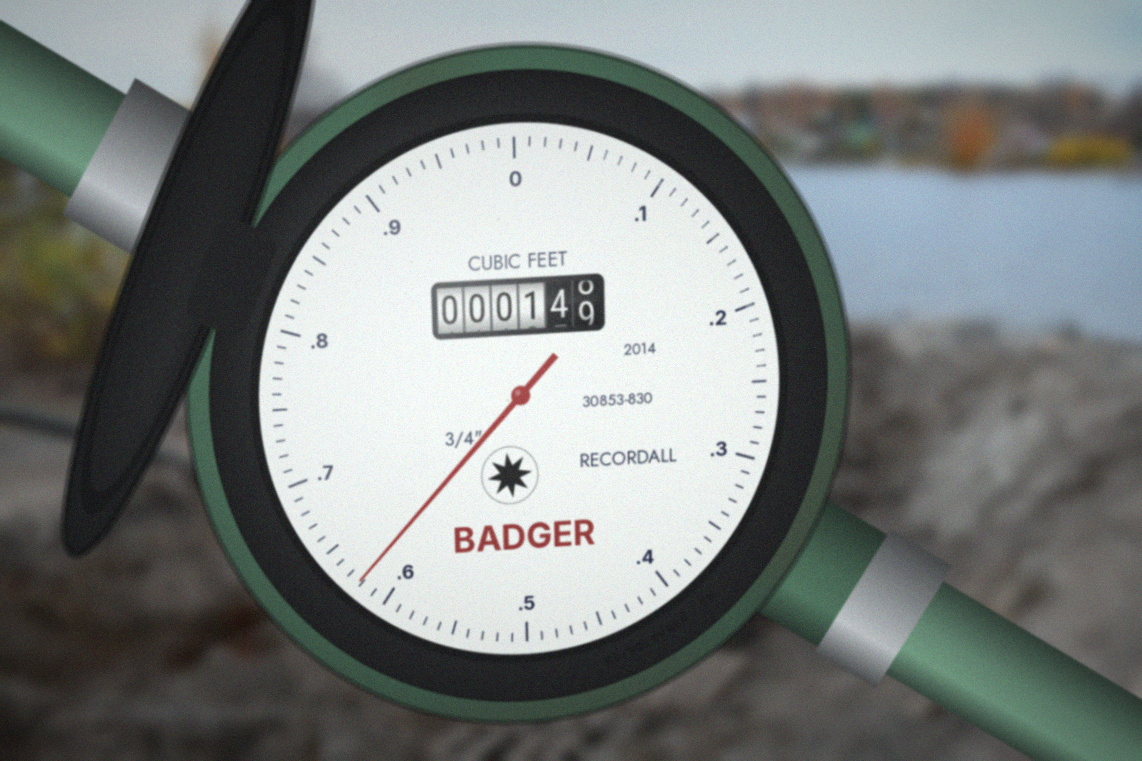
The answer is 148.62 ft³
